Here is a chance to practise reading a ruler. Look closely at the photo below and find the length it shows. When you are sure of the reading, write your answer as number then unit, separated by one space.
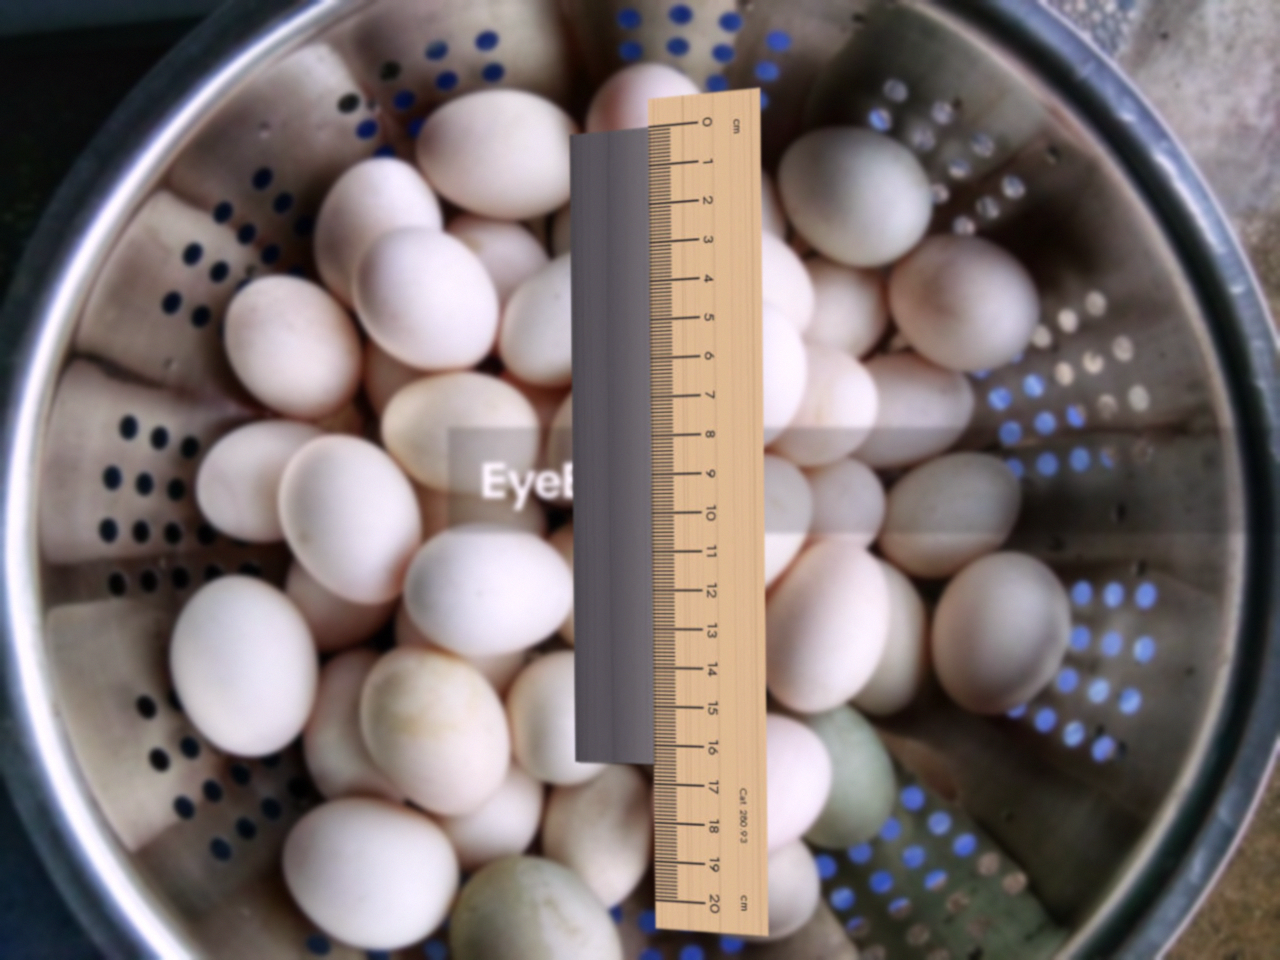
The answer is 16.5 cm
